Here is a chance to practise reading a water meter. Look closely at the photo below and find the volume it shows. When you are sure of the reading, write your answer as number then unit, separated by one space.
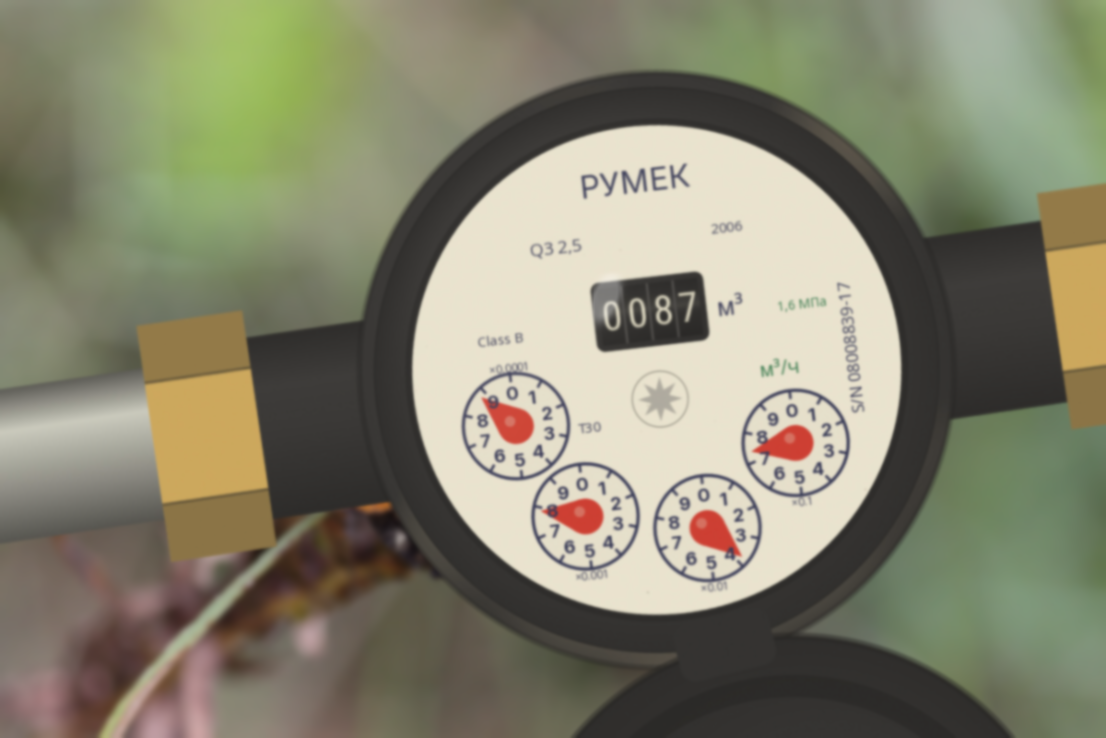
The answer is 87.7378 m³
